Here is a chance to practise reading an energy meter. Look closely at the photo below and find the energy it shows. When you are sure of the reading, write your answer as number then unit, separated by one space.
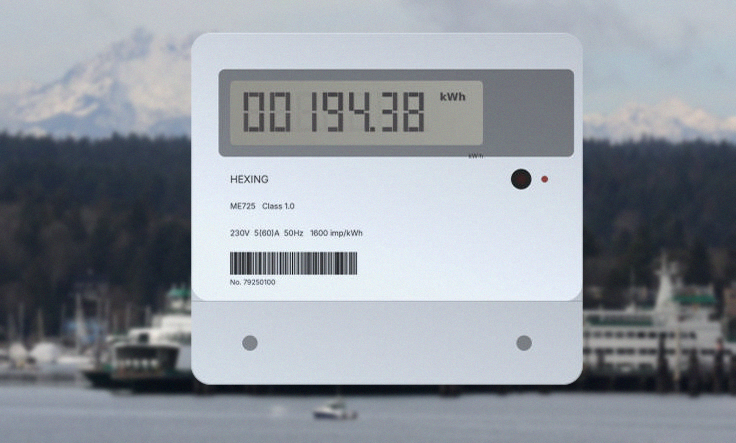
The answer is 194.38 kWh
